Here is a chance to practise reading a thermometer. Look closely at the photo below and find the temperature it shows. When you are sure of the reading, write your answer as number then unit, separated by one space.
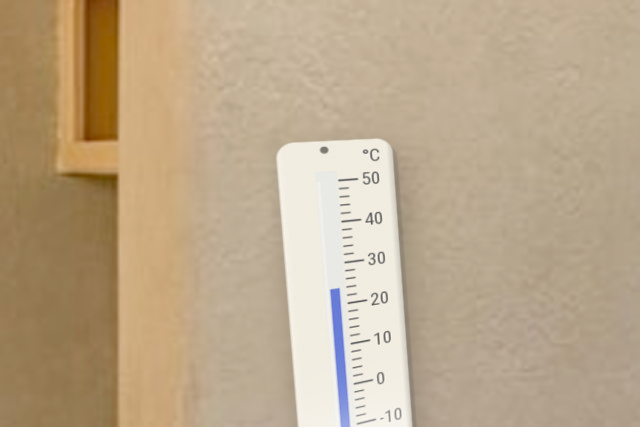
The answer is 24 °C
